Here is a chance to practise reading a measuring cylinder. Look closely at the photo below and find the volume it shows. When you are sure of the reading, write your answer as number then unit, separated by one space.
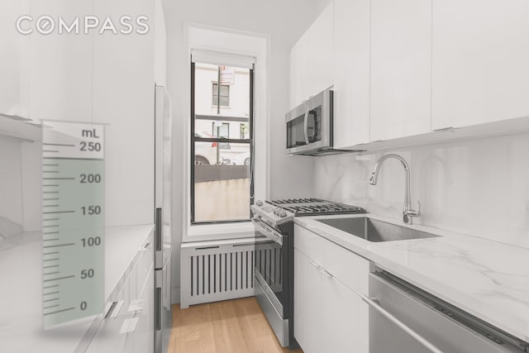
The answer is 230 mL
